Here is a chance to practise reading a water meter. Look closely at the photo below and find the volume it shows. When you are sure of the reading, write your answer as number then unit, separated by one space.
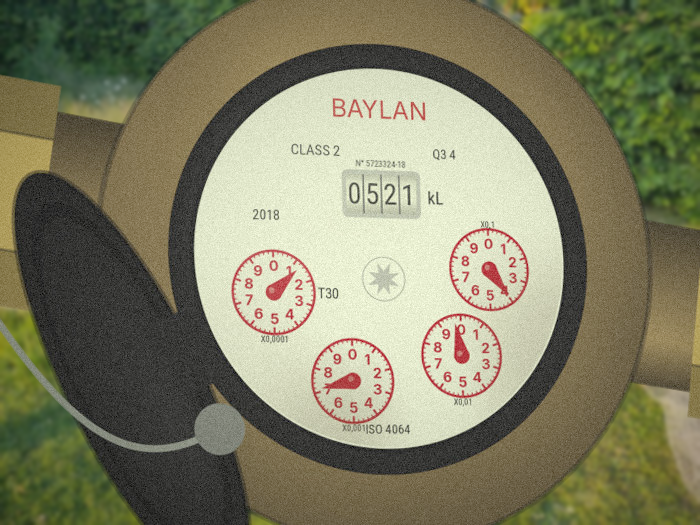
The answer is 521.3971 kL
